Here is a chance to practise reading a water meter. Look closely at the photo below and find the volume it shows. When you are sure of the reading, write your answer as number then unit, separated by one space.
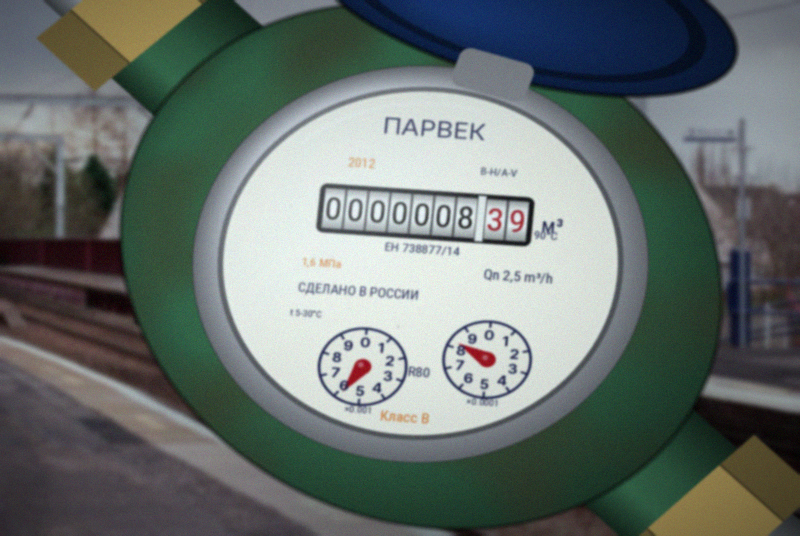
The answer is 8.3958 m³
